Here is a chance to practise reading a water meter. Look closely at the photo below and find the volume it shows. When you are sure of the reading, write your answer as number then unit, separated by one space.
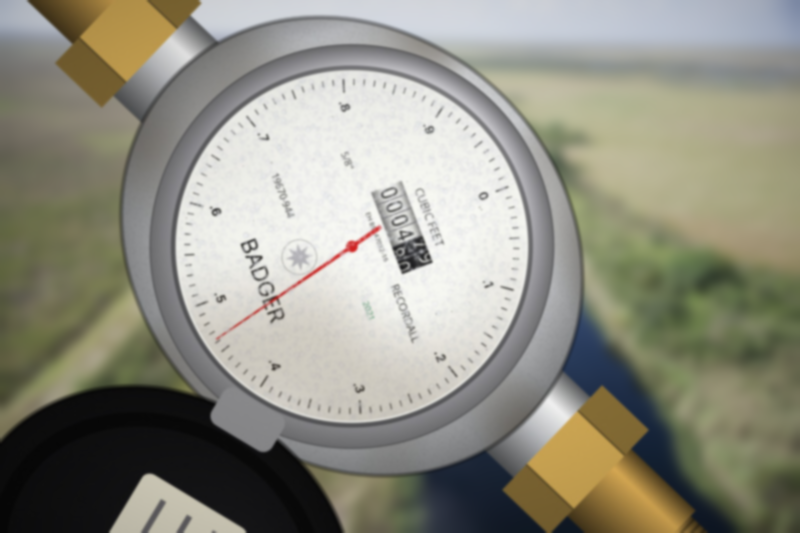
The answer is 479.46 ft³
